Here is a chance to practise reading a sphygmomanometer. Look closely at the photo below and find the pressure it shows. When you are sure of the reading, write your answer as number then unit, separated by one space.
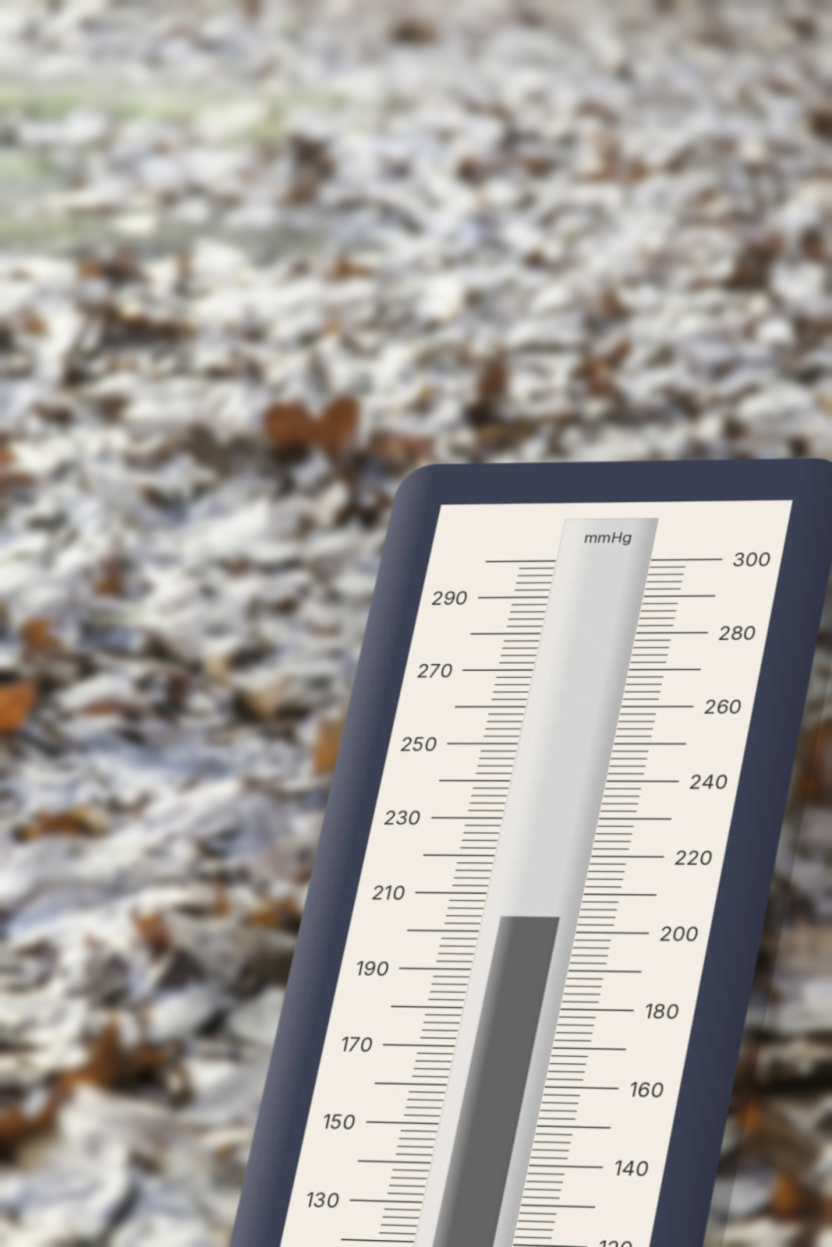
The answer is 204 mmHg
